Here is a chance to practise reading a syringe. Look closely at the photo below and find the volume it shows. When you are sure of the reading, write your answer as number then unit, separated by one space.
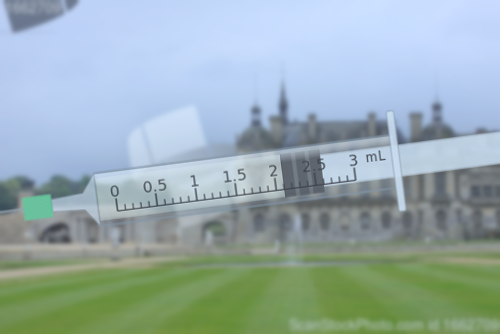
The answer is 2.1 mL
